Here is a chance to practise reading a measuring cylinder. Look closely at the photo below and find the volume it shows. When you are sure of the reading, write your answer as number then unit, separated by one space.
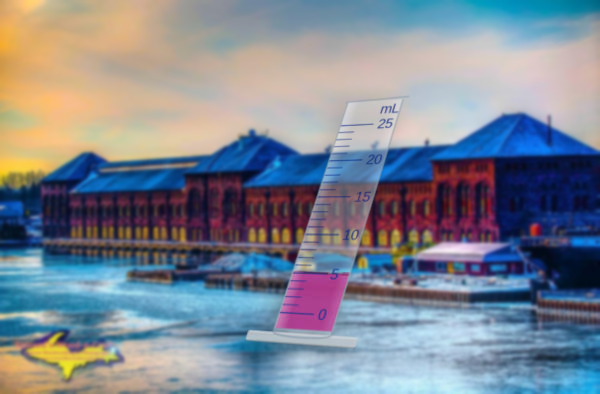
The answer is 5 mL
